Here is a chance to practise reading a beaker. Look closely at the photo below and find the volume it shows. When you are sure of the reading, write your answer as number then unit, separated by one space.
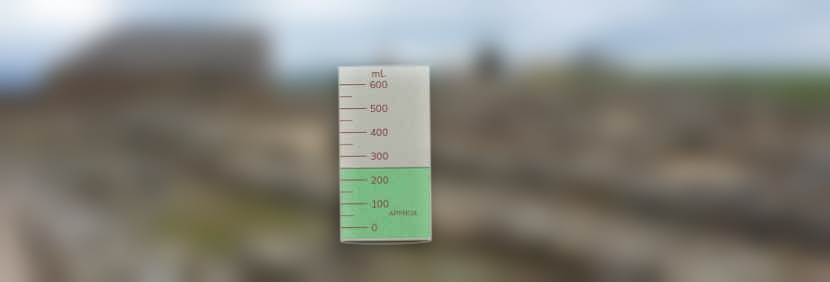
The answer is 250 mL
